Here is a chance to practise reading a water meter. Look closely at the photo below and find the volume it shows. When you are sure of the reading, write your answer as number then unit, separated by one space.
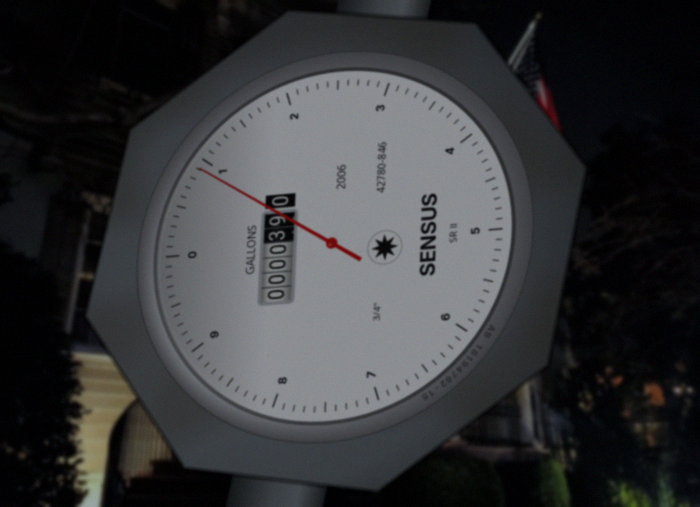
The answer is 390.9 gal
